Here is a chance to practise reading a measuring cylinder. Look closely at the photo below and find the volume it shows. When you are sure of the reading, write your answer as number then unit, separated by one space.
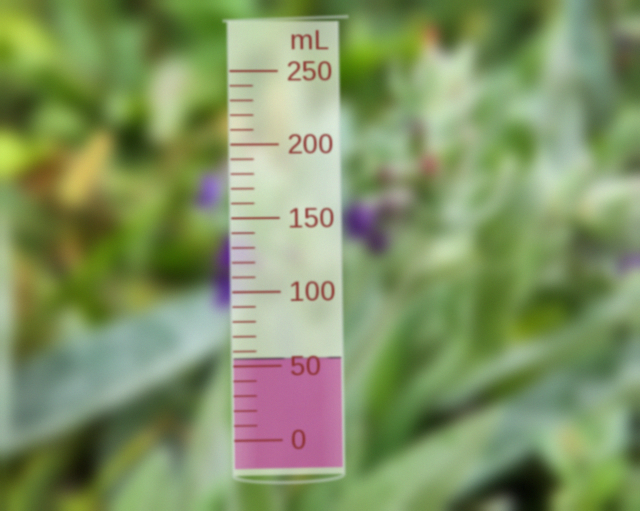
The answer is 55 mL
